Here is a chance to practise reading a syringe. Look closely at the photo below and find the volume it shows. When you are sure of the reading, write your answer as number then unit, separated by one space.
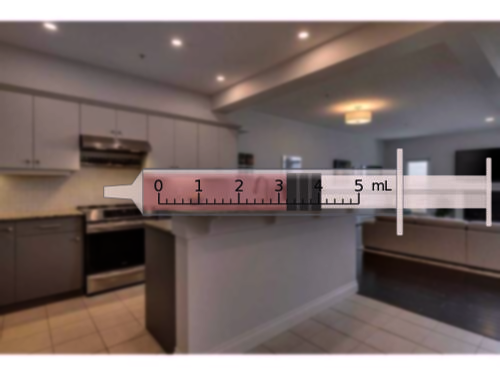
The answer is 3.2 mL
